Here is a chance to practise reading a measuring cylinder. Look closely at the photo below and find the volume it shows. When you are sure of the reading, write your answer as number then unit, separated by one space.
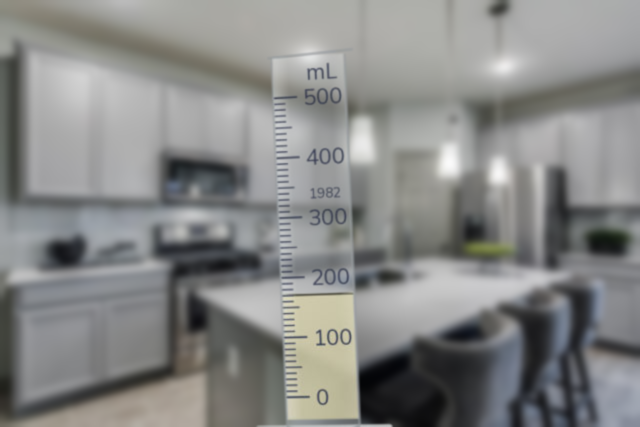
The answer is 170 mL
